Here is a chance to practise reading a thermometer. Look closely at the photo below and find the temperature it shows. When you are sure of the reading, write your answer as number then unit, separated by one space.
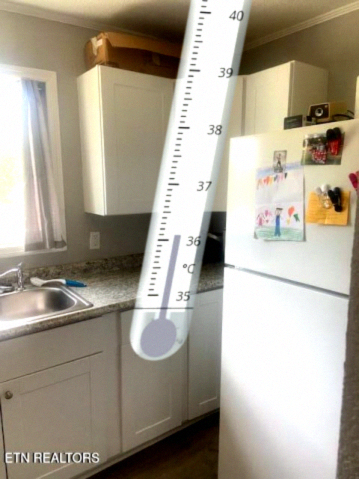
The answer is 36.1 °C
